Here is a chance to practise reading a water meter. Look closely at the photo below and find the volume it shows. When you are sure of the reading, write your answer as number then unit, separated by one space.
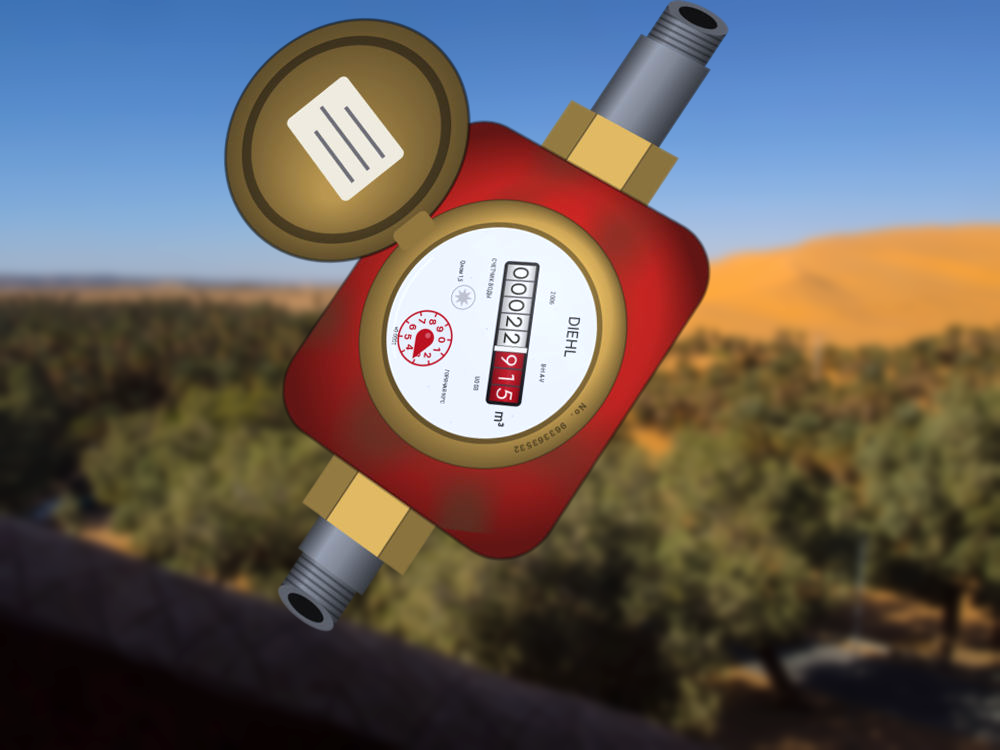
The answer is 22.9153 m³
